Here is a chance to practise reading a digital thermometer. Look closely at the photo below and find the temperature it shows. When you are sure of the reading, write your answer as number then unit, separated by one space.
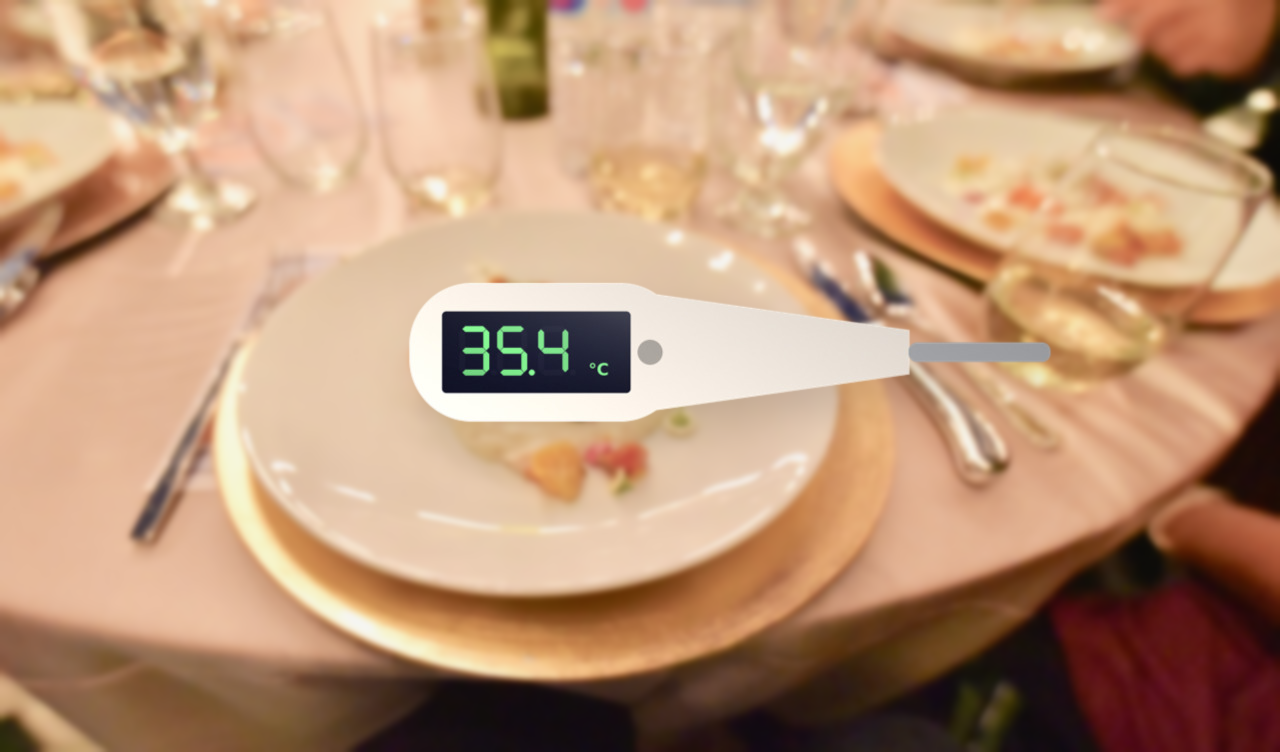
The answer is 35.4 °C
